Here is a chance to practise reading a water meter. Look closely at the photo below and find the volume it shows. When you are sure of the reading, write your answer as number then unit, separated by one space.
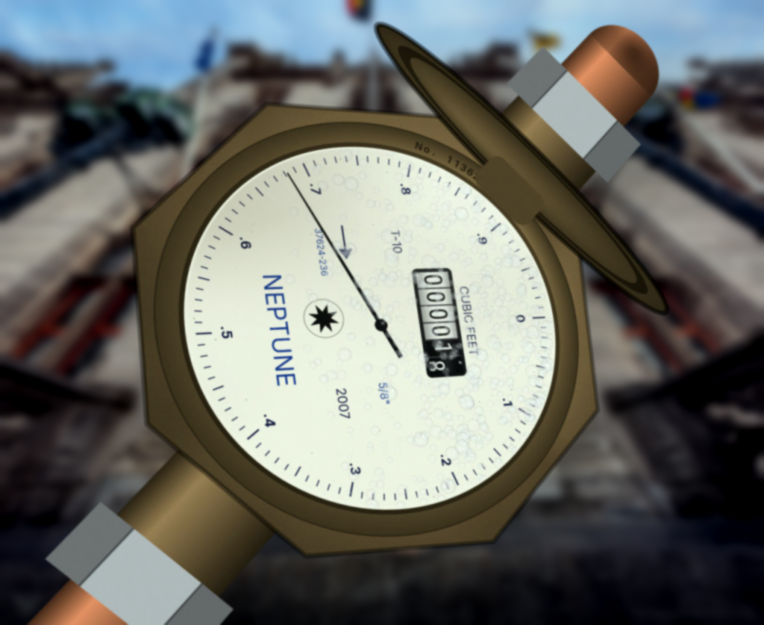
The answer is 17.68 ft³
